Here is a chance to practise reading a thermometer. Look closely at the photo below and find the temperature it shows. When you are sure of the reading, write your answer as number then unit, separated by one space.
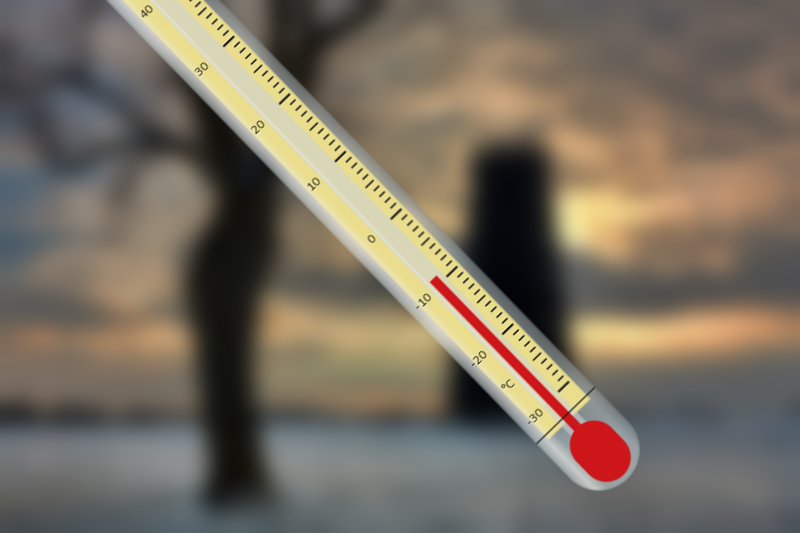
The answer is -9 °C
